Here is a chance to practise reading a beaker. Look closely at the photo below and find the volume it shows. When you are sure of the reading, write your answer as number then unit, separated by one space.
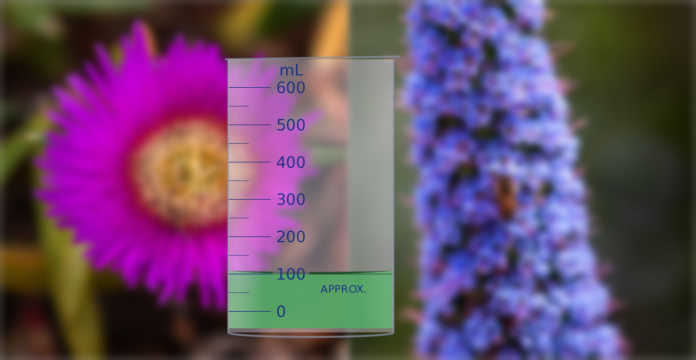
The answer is 100 mL
